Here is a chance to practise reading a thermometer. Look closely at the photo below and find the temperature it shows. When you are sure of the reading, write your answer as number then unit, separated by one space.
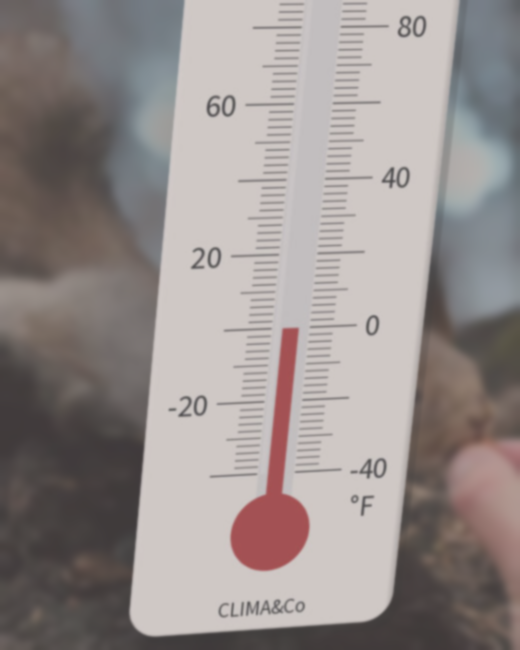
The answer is 0 °F
